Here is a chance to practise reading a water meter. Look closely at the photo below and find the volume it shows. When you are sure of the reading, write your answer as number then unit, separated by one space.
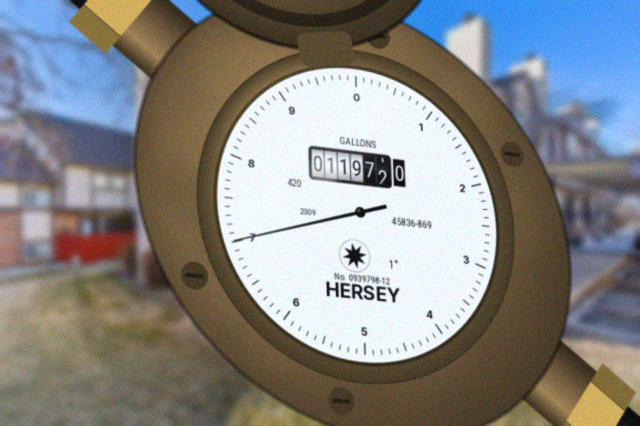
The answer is 119717.0 gal
